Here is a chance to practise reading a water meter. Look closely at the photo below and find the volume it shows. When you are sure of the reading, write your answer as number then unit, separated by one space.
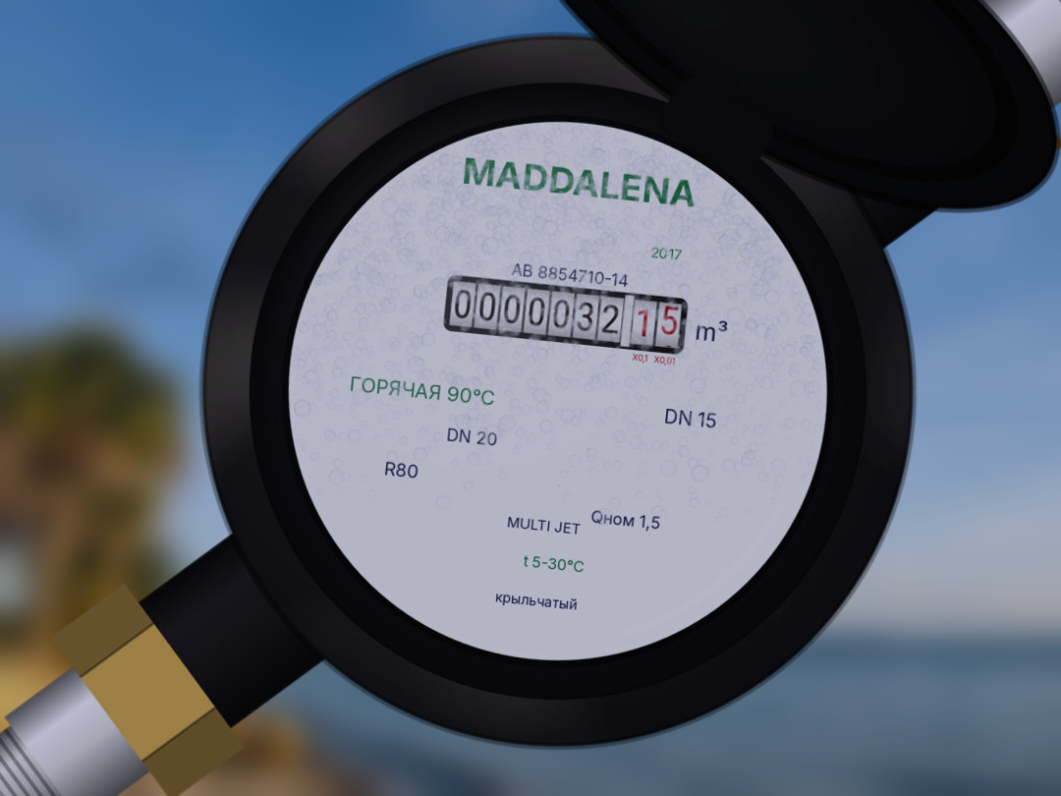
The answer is 32.15 m³
